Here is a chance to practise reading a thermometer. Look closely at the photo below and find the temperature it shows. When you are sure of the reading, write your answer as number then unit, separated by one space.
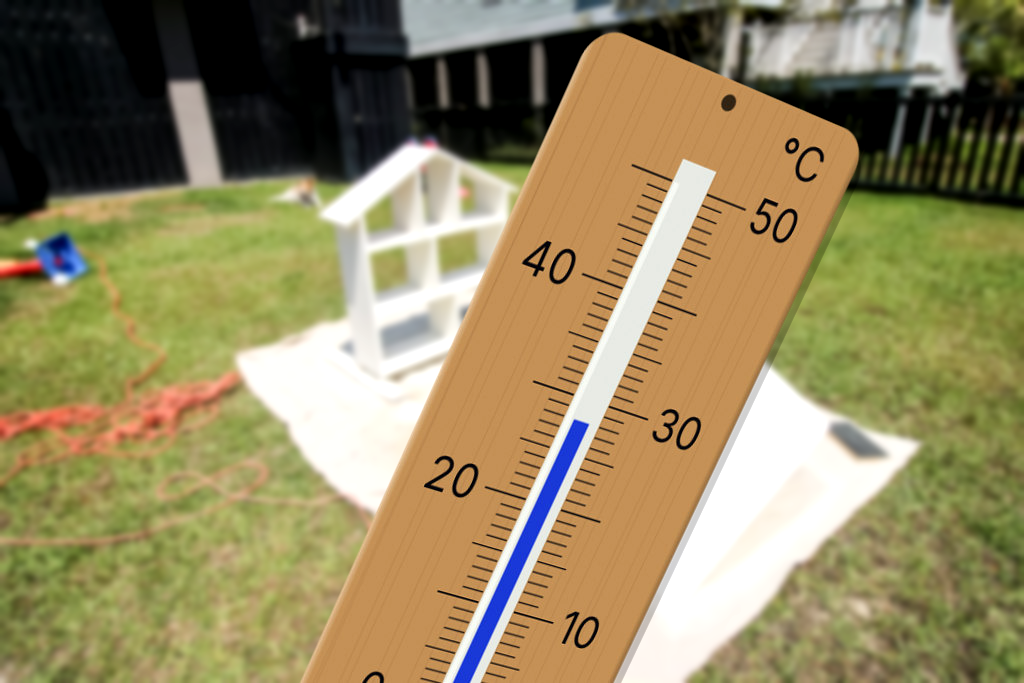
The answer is 28 °C
